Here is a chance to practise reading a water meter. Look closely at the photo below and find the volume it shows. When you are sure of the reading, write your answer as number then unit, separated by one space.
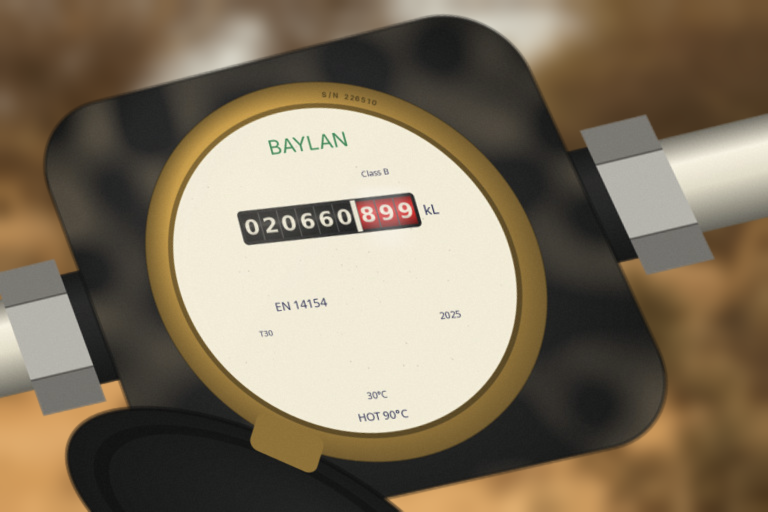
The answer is 20660.899 kL
